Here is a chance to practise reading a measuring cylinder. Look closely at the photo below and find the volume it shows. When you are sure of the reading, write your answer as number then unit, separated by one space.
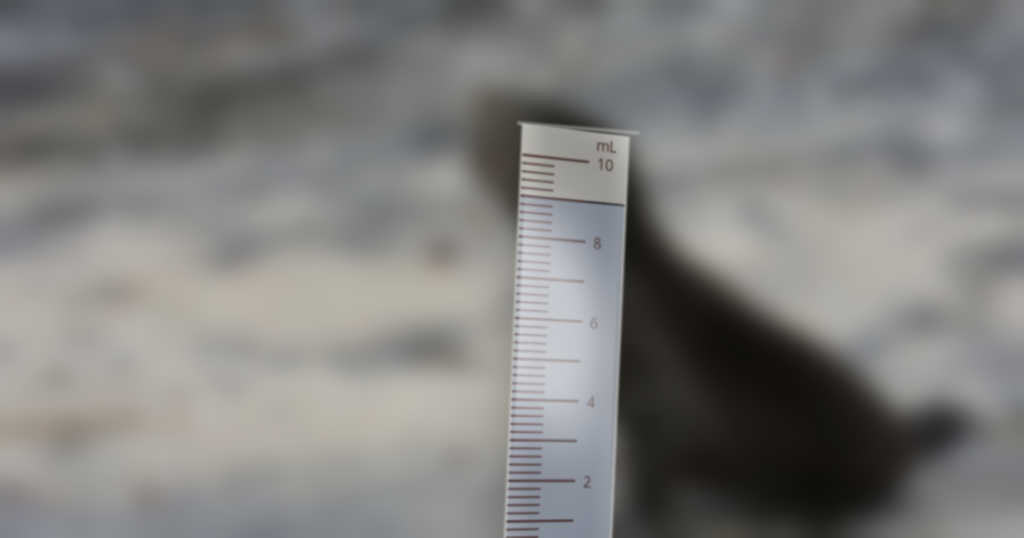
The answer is 9 mL
